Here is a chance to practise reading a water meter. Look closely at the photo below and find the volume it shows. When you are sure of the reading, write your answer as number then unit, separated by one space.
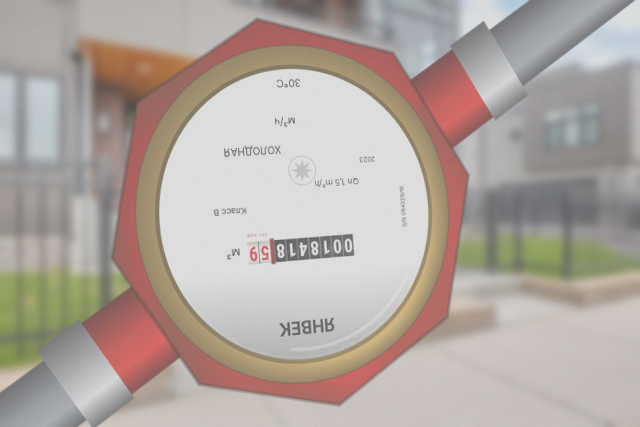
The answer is 18418.59 m³
